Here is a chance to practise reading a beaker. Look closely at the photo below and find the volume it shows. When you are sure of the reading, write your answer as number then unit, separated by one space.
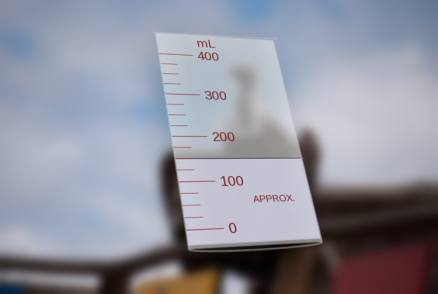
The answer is 150 mL
